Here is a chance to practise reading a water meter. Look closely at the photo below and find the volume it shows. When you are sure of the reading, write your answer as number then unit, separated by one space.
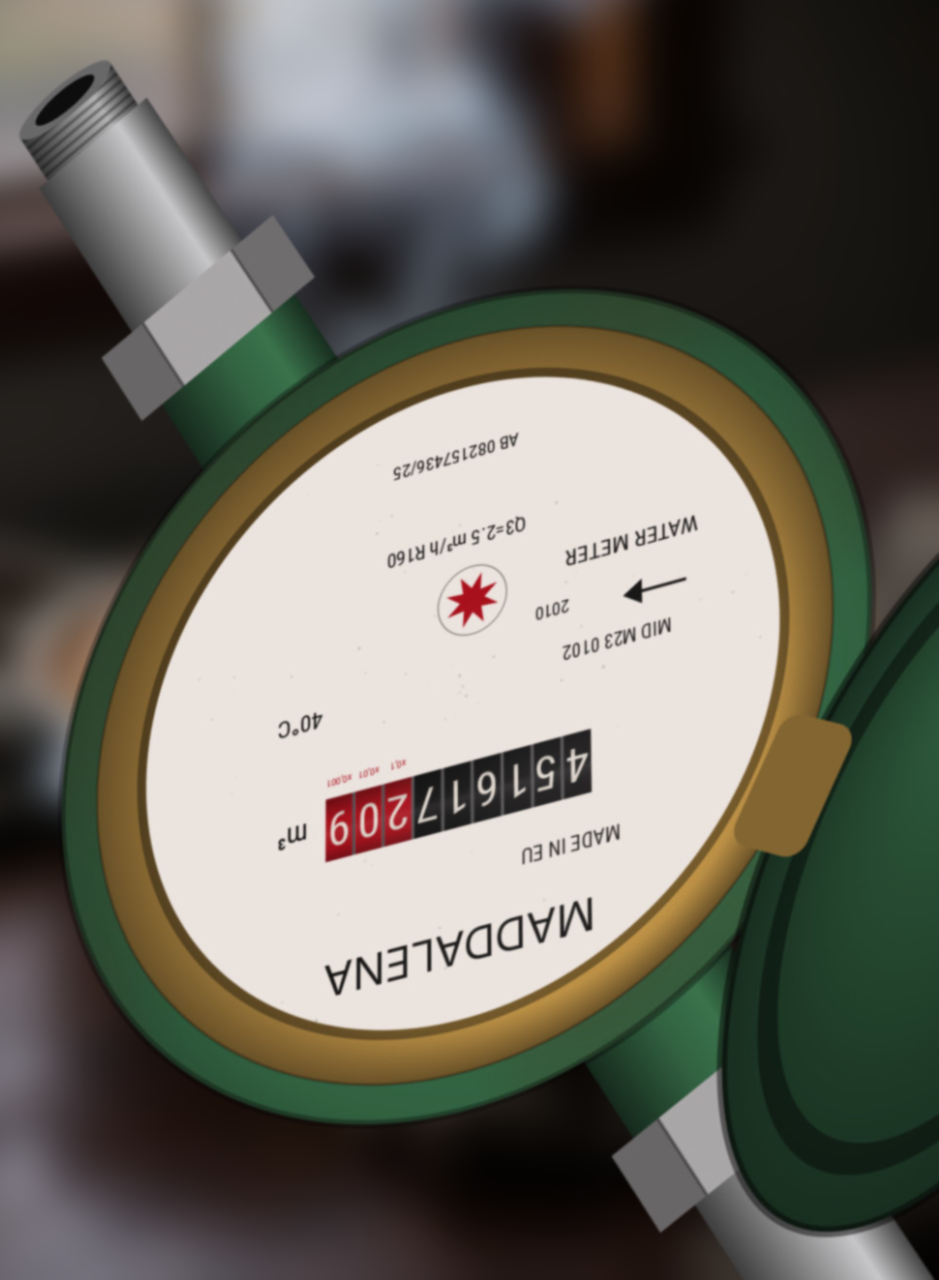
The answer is 451617.209 m³
